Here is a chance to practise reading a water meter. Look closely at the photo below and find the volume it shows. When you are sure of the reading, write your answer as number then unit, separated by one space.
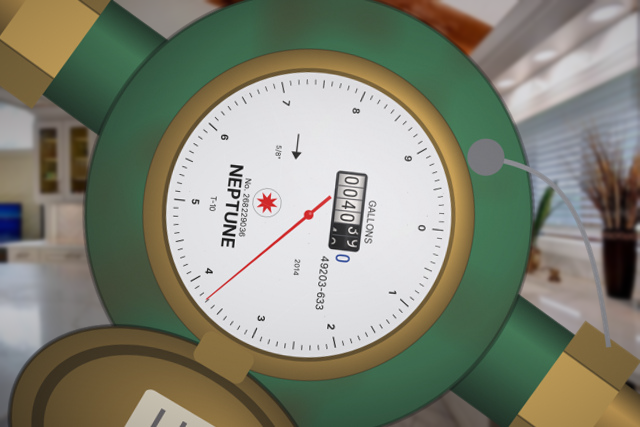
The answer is 40393.7 gal
